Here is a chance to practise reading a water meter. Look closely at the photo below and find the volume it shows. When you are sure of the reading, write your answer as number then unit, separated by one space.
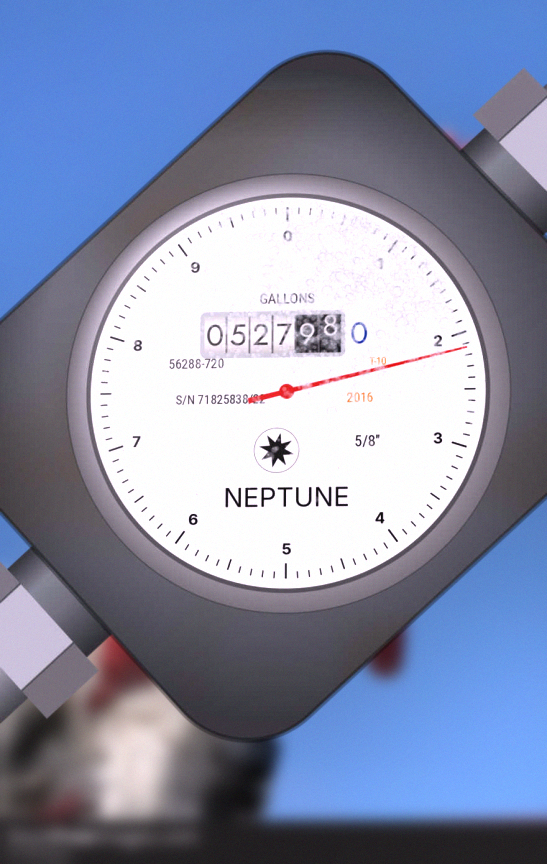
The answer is 527982.1 gal
